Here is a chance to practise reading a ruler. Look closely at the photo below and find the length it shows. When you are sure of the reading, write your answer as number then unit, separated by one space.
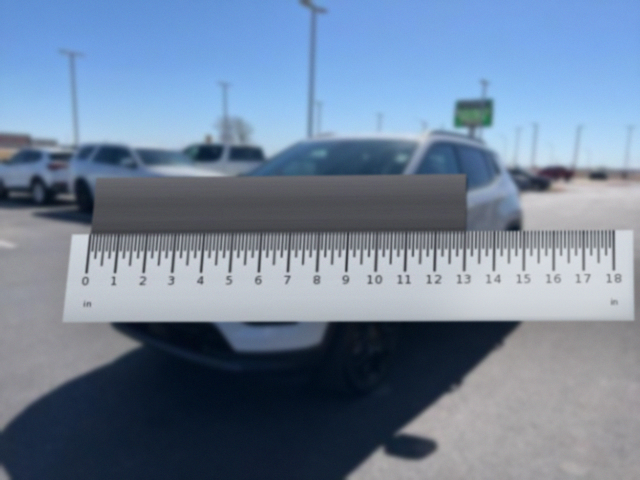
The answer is 13 in
